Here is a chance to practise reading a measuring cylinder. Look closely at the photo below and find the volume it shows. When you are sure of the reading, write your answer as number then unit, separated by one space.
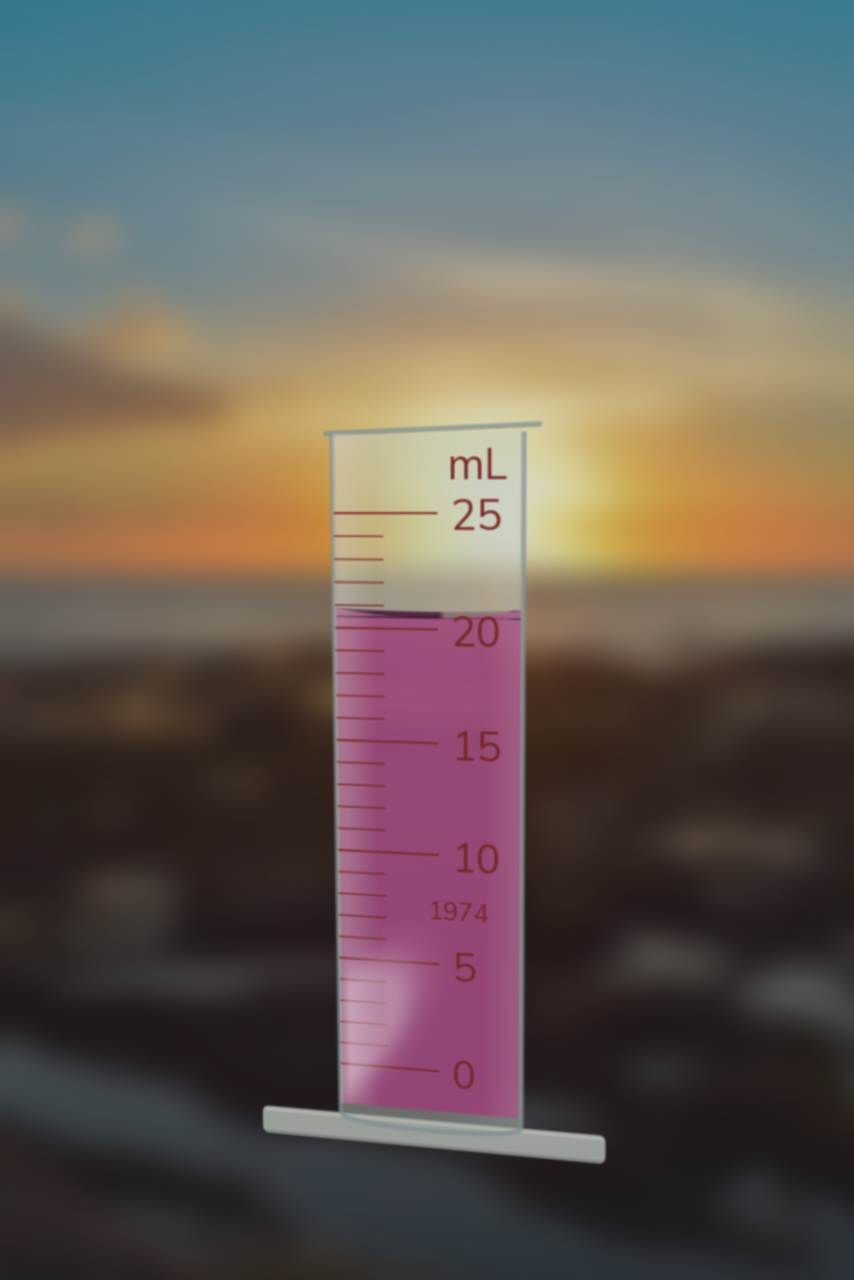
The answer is 20.5 mL
